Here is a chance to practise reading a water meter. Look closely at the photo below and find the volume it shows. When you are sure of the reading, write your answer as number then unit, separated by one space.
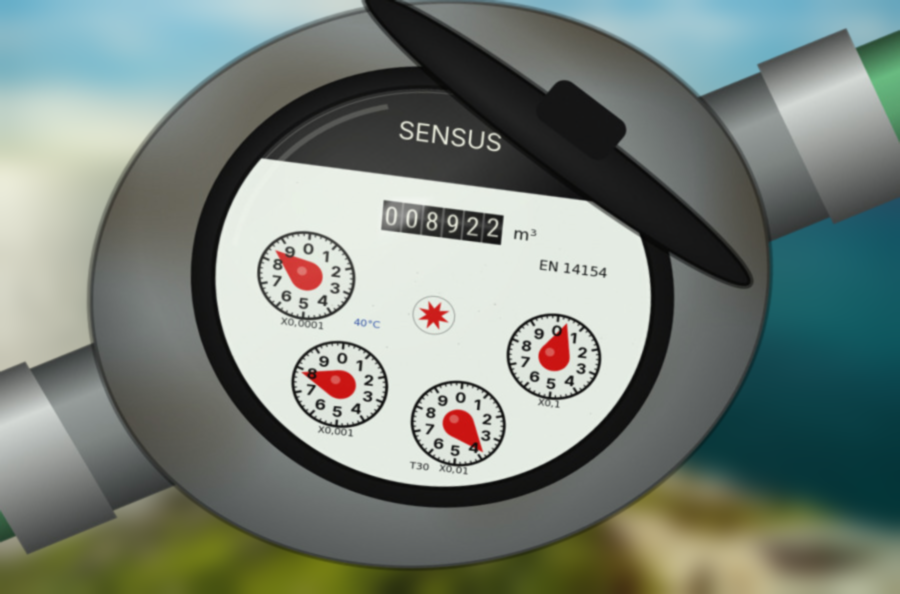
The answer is 8922.0378 m³
